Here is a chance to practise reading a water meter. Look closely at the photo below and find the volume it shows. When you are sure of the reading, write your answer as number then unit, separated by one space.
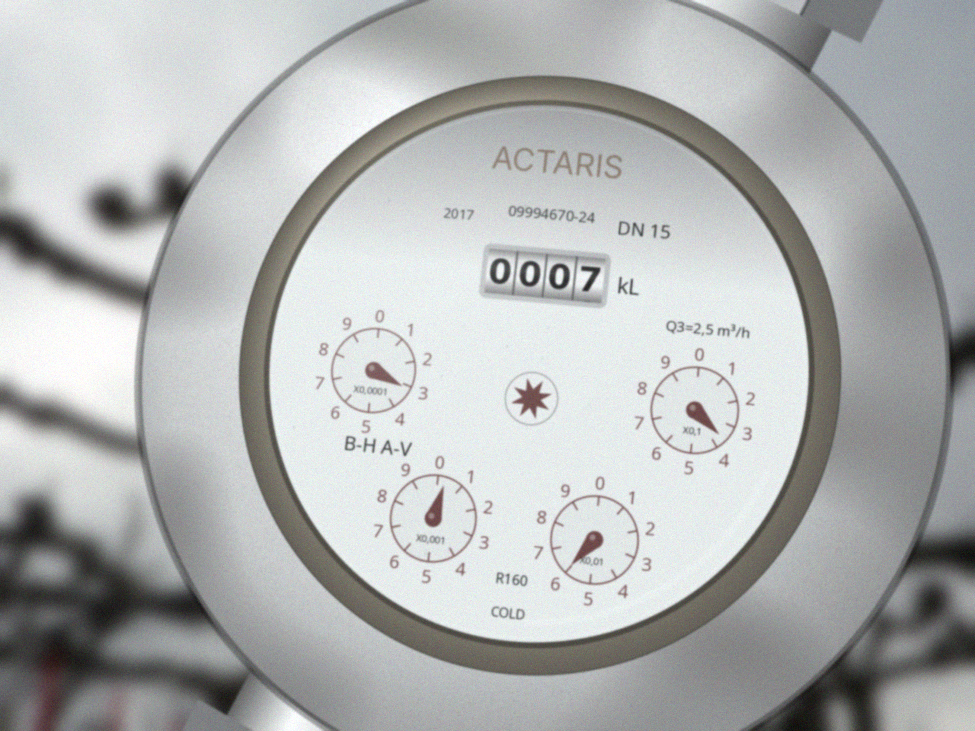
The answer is 7.3603 kL
